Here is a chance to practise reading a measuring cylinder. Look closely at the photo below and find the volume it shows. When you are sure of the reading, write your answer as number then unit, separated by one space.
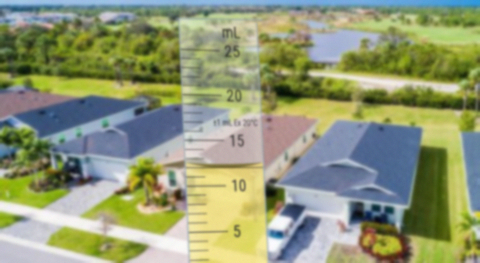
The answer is 12 mL
